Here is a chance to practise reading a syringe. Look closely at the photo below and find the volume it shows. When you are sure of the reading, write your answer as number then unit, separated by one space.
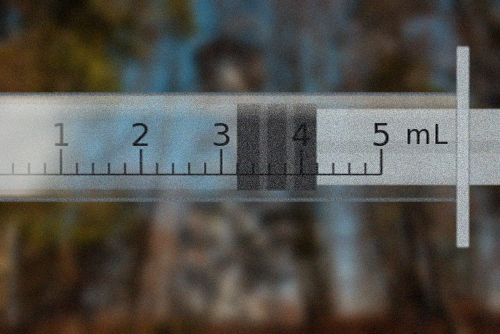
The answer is 3.2 mL
